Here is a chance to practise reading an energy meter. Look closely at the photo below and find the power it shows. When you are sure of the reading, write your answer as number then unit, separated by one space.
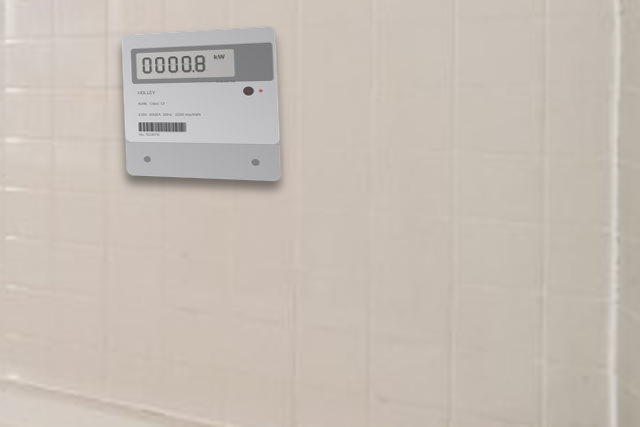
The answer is 0.8 kW
